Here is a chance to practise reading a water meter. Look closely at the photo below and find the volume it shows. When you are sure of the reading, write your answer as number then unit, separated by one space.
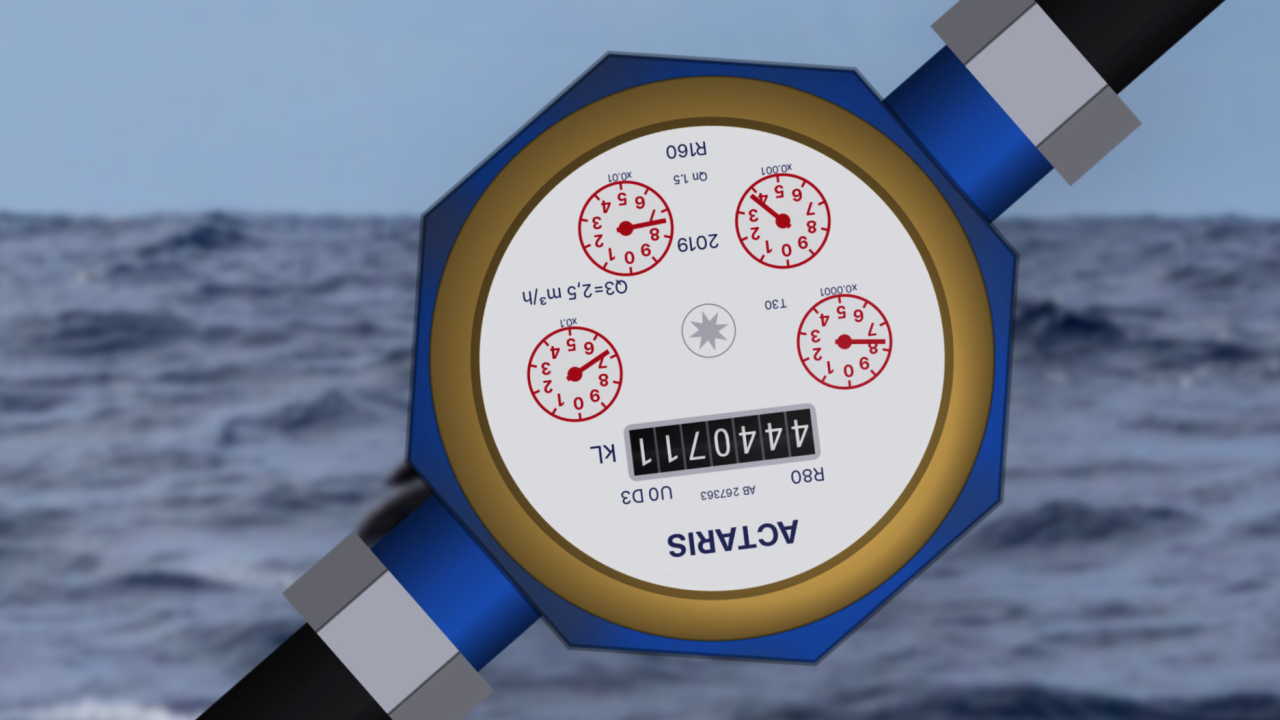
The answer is 4440711.6737 kL
